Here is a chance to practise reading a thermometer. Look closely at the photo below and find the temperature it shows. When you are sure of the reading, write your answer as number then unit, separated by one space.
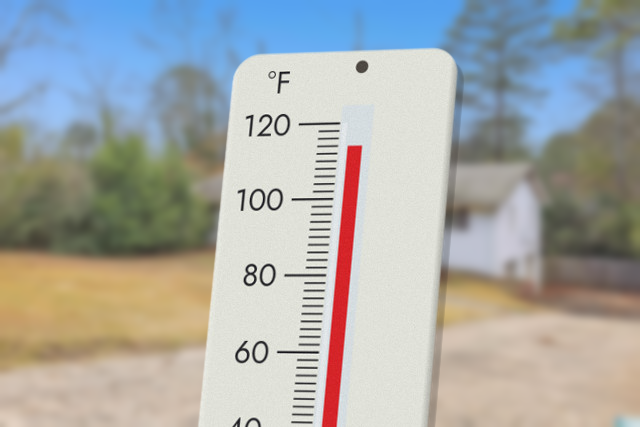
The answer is 114 °F
